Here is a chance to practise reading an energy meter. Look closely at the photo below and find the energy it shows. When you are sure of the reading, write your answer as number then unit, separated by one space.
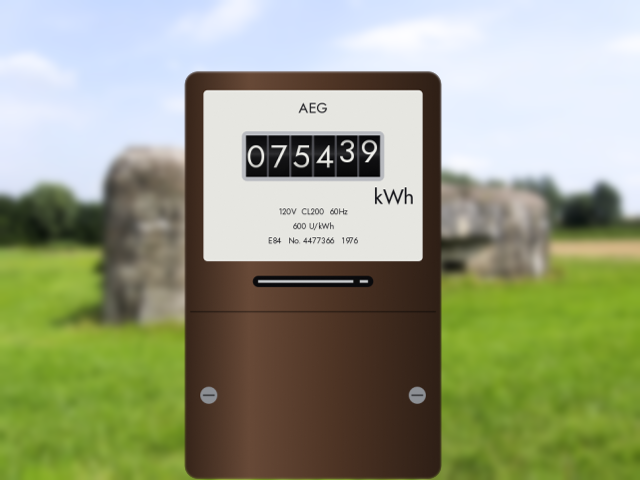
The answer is 75439 kWh
